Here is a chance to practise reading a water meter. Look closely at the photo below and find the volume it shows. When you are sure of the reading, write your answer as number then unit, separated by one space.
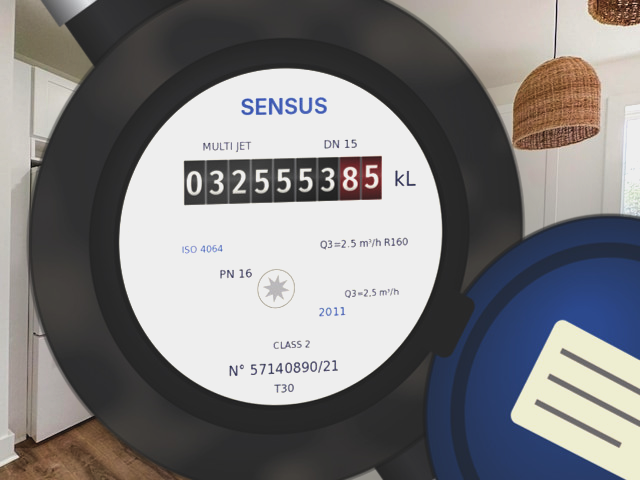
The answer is 325553.85 kL
